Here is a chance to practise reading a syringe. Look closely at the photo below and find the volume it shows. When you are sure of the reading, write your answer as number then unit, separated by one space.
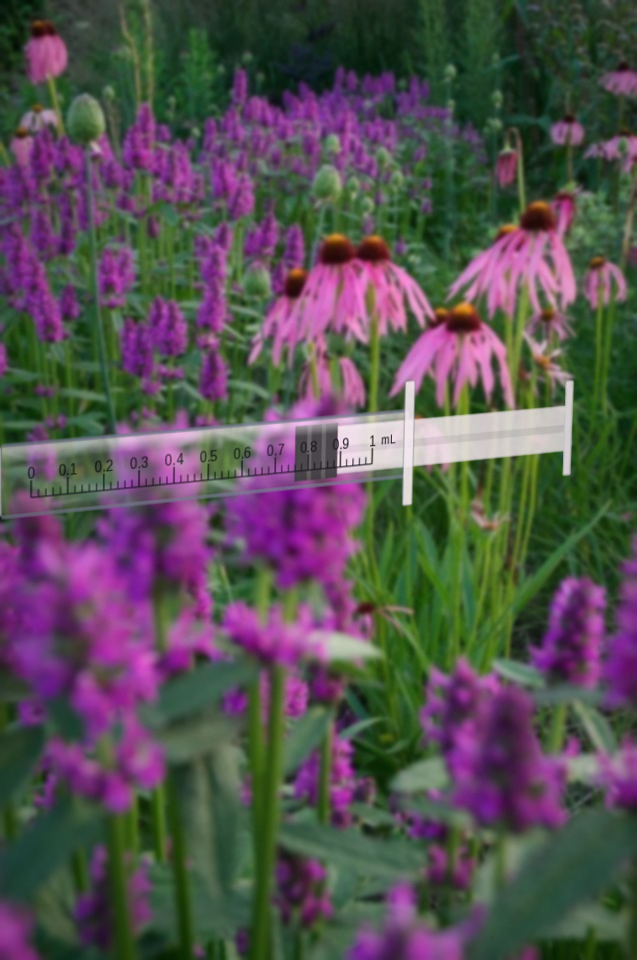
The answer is 0.76 mL
